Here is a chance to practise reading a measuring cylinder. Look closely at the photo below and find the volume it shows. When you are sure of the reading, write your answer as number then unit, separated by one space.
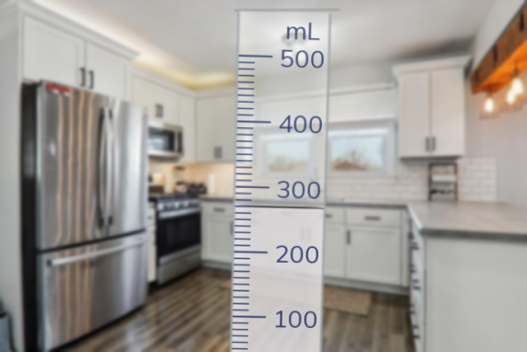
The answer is 270 mL
